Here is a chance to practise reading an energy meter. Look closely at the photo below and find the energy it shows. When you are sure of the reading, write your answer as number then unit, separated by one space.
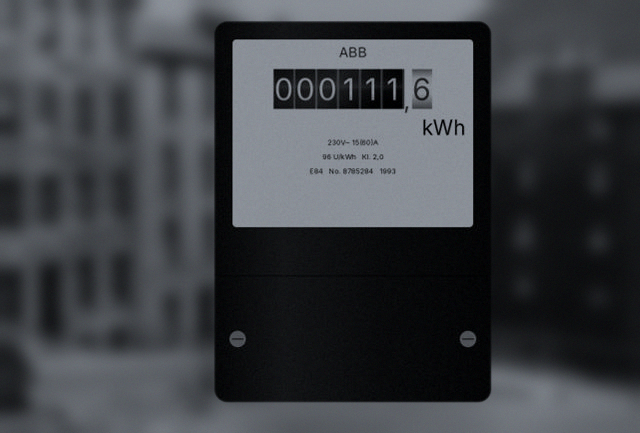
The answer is 111.6 kWh
